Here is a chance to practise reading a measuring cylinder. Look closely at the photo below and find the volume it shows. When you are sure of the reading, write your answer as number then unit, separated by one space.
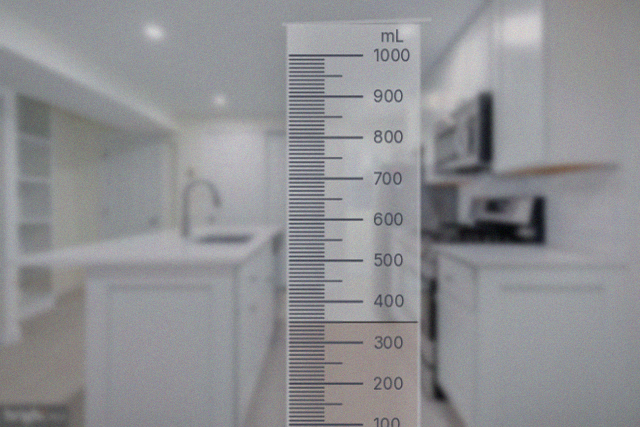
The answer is 350 mL
